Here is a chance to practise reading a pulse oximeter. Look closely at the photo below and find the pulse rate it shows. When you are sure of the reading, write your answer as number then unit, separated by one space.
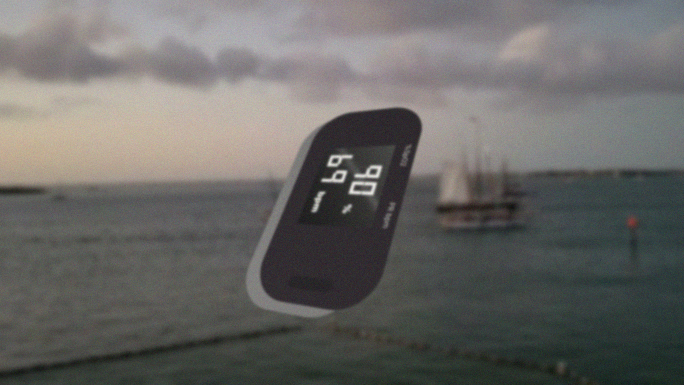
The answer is 69 bpm
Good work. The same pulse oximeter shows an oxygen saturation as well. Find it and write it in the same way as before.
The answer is 90 %
